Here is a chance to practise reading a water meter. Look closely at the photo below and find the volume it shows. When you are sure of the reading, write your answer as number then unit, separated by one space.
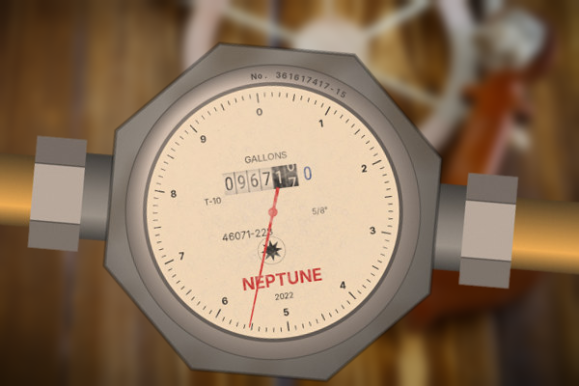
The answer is 967165.5 gal
